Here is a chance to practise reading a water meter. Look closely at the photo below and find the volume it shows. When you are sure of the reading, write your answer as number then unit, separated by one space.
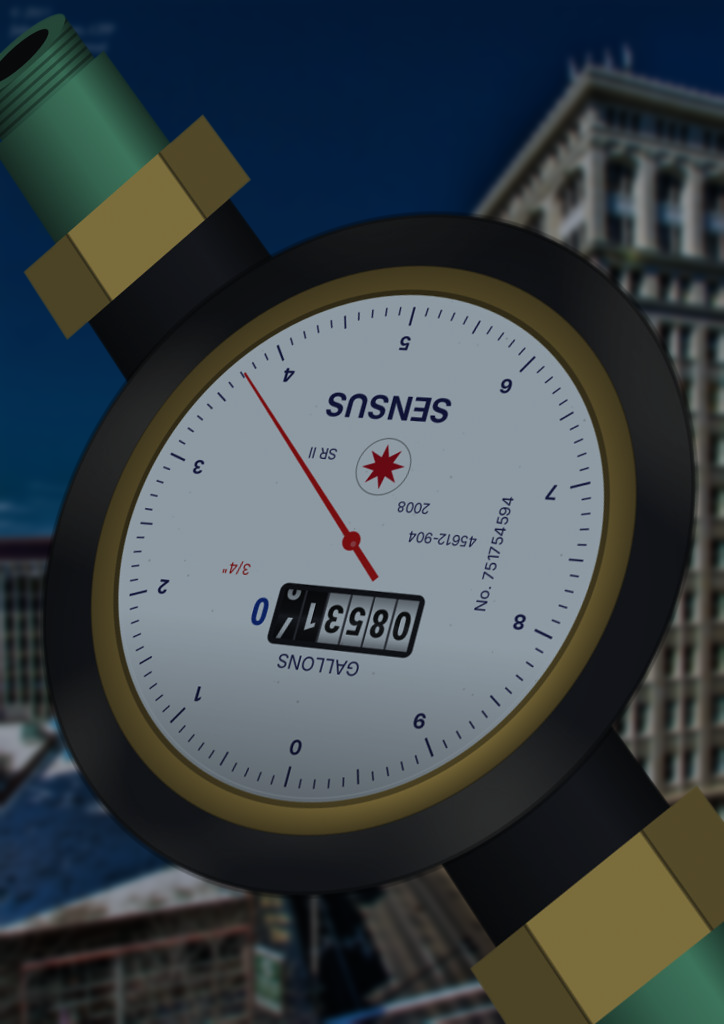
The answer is 853173.7 gal
